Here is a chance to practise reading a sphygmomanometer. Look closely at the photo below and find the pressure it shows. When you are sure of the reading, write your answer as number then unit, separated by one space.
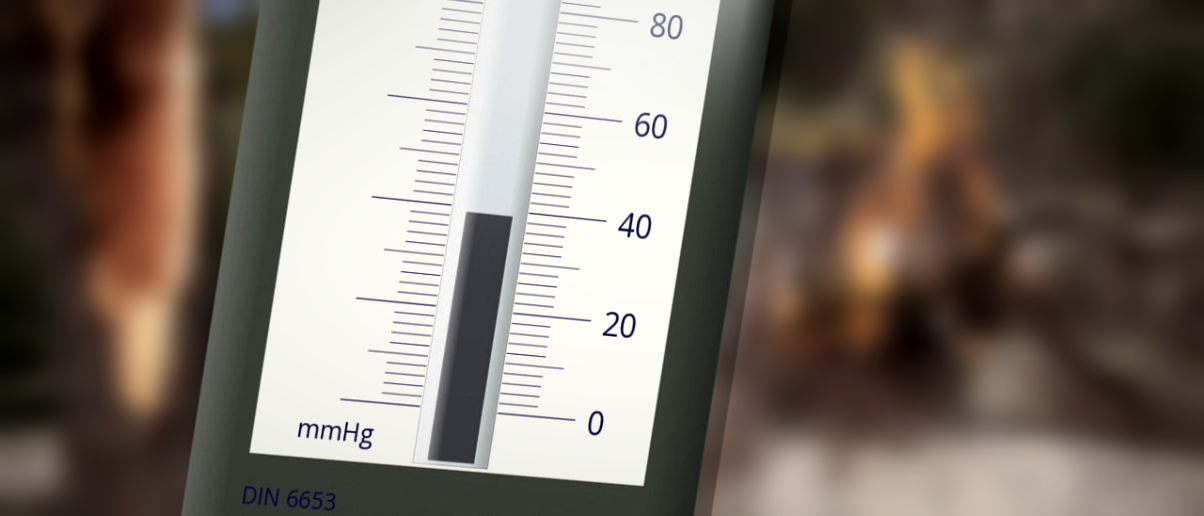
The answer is 39 mmHg
